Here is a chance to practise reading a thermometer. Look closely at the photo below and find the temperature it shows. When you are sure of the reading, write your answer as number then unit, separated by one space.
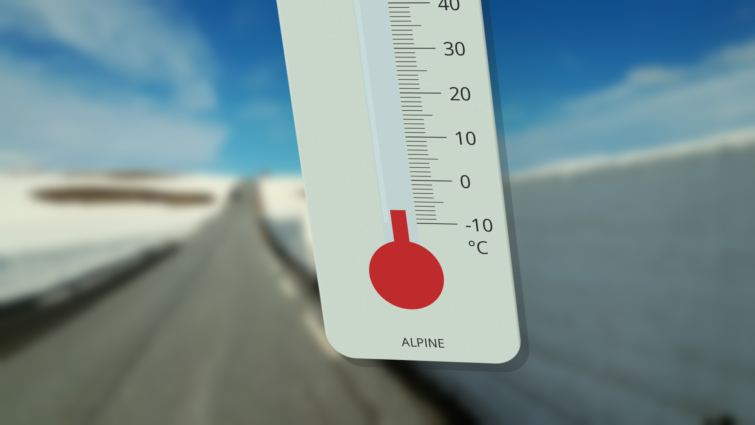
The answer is -7 °C
